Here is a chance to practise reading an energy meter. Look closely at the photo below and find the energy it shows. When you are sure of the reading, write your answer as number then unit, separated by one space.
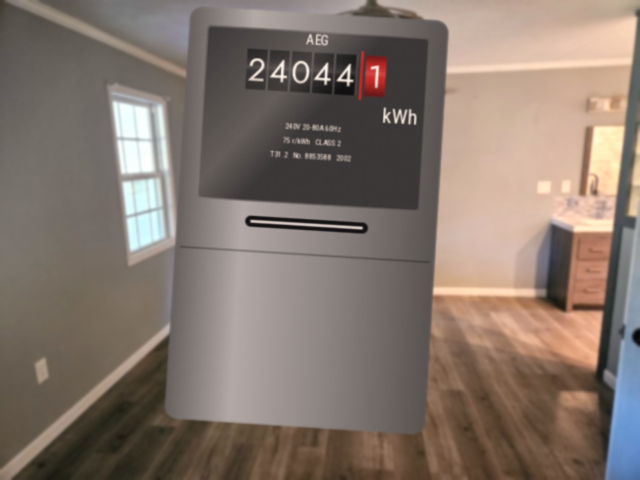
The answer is 24044.1 kWh
